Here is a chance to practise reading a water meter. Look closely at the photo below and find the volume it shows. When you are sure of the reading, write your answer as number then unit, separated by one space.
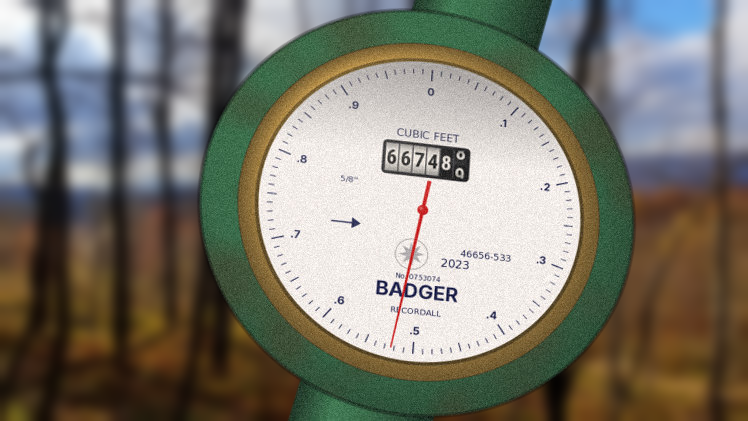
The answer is 667488.52 ft³
